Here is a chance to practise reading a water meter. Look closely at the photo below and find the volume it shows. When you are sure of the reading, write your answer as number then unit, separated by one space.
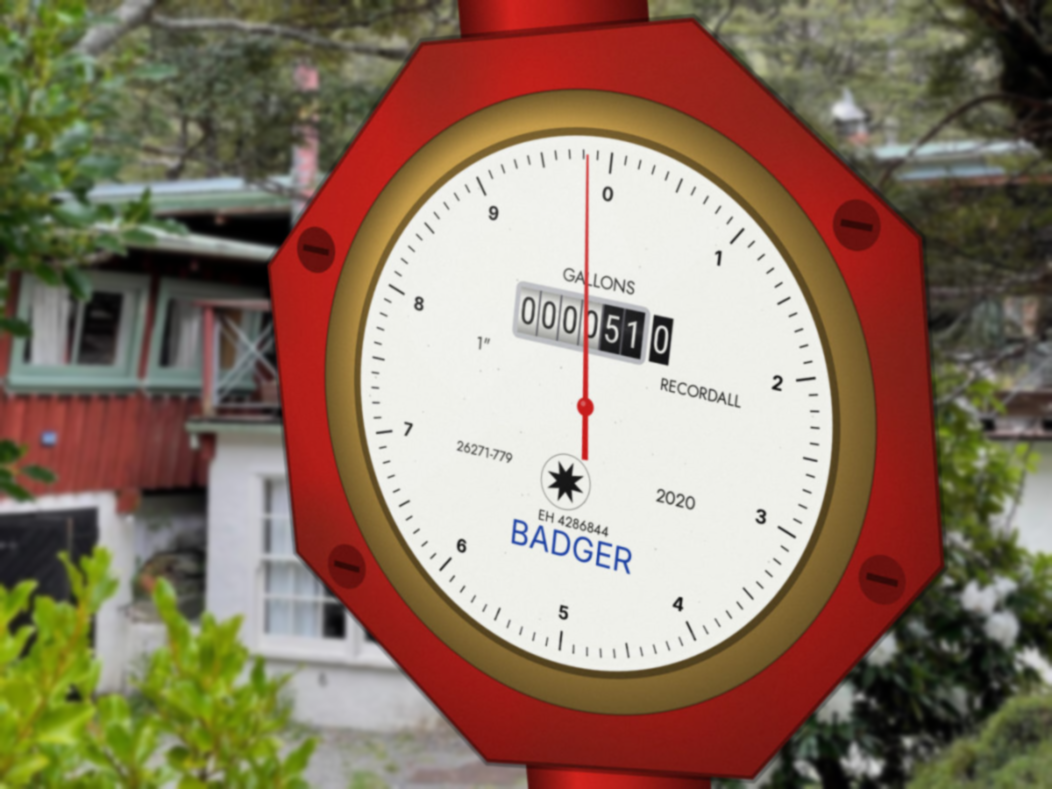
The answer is 509.8 gal
